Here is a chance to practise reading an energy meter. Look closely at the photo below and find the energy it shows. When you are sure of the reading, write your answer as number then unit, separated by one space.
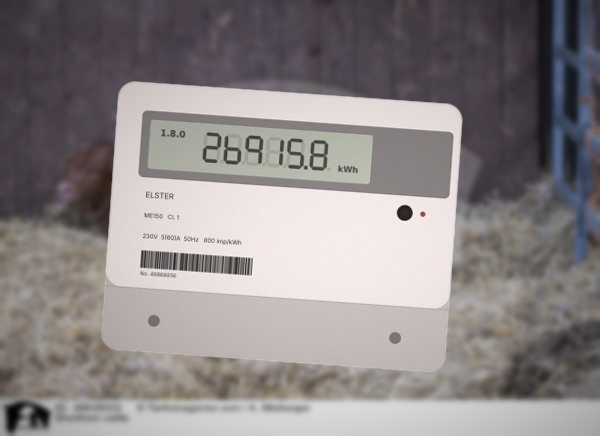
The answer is 26915.8 kWh
